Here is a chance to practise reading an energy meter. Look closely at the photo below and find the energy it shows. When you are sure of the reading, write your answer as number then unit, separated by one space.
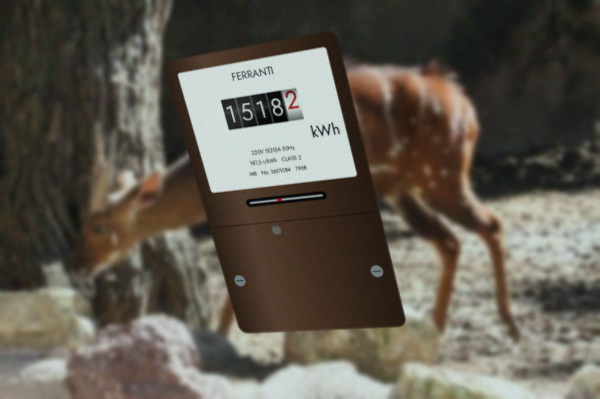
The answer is 1518.2 kWh
